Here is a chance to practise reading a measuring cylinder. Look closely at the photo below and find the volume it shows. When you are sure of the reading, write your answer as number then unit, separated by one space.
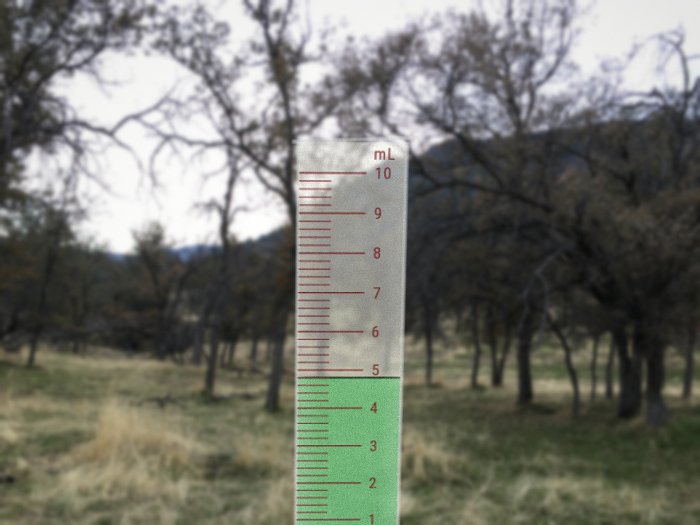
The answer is 4.8 mL
